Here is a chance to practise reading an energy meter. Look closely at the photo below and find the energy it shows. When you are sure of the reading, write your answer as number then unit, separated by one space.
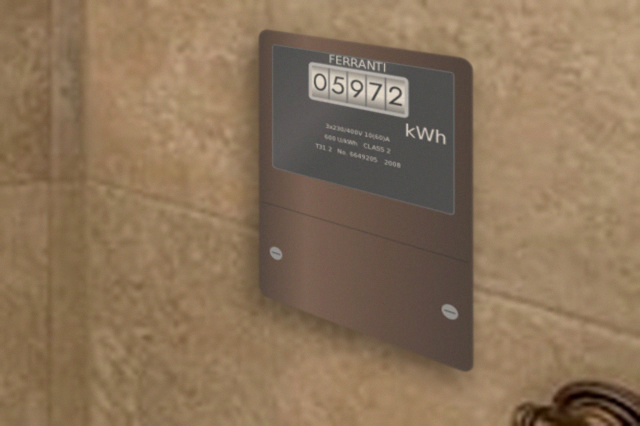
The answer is 5972 kWh
